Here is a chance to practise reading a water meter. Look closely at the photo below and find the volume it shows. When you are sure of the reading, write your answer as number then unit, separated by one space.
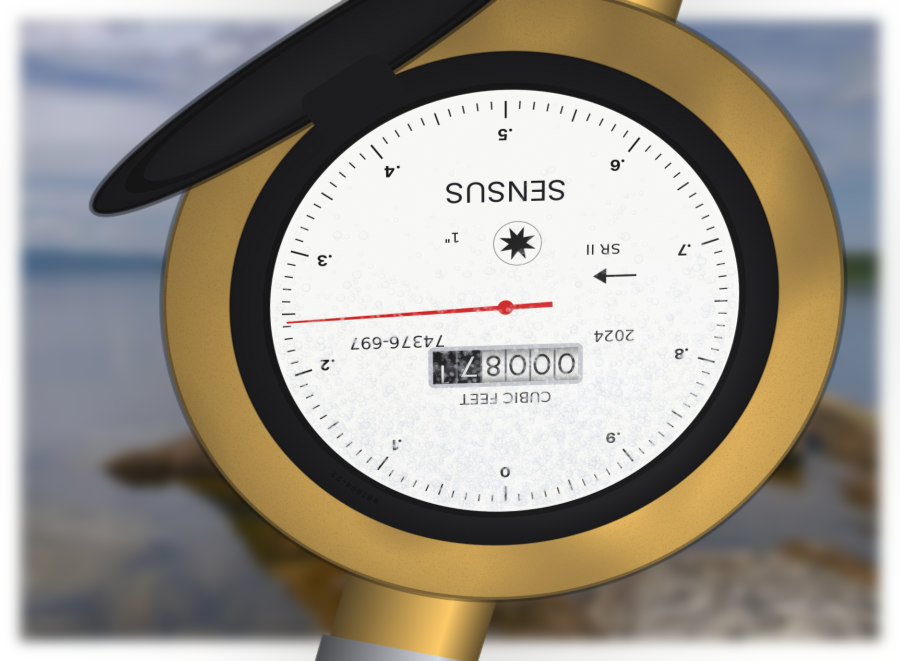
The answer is 871.24 ft³
